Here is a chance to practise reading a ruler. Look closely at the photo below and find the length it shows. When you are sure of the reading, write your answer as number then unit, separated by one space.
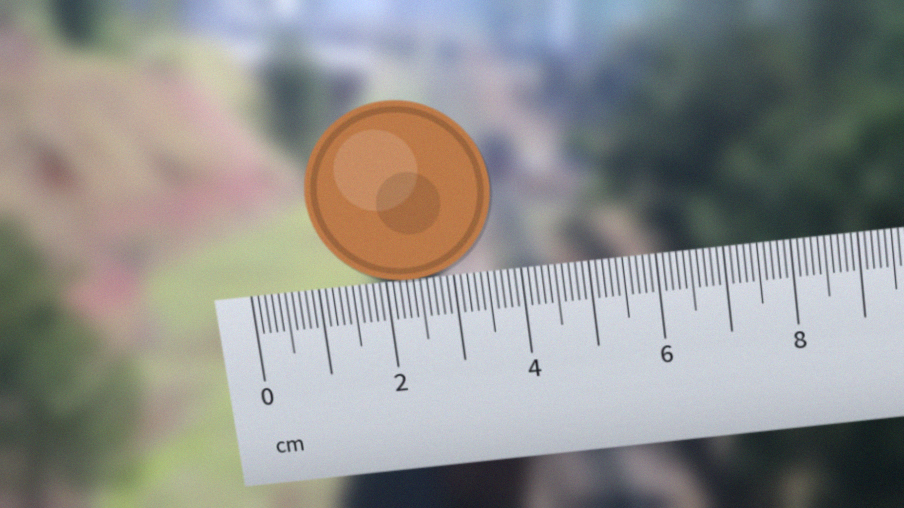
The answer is 2.7 cm
